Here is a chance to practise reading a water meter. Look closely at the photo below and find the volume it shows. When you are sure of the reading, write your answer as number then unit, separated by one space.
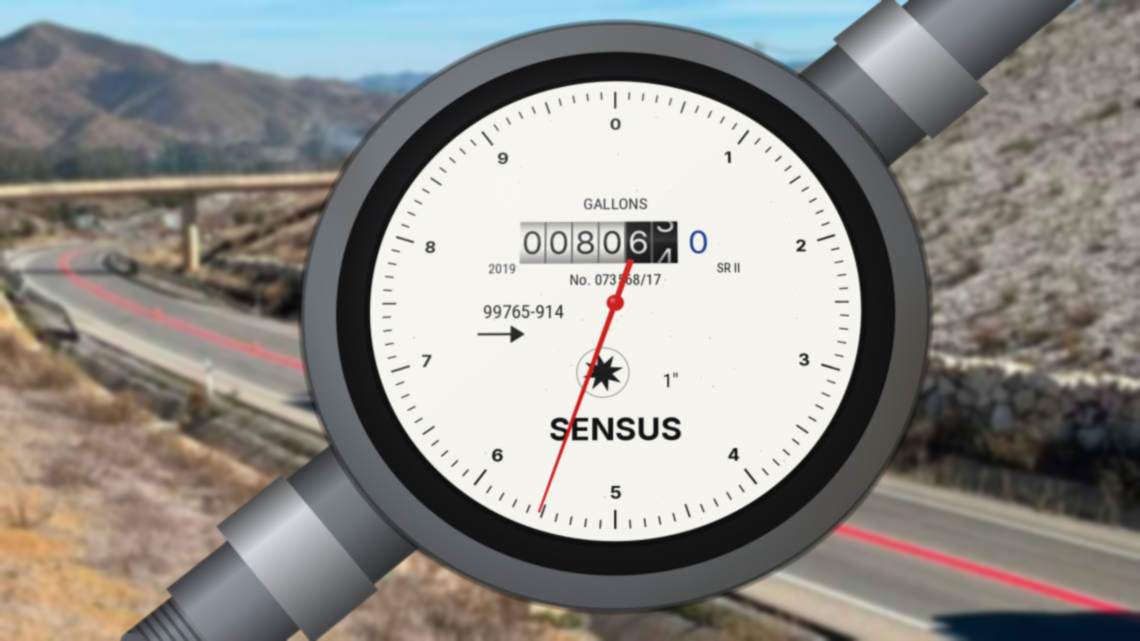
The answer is 80635.5 gal
